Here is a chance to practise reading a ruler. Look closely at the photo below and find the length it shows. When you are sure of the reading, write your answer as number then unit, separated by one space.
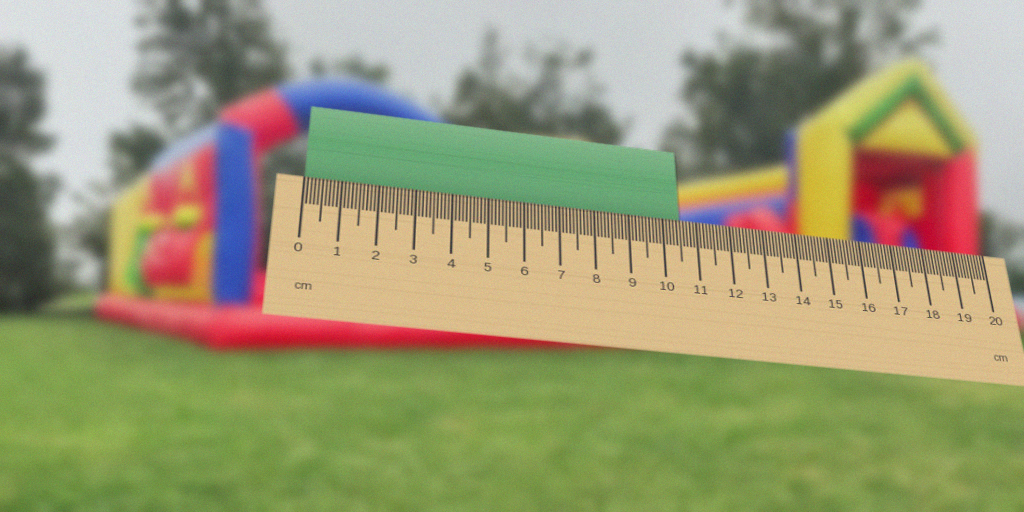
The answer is 10.5 cm
